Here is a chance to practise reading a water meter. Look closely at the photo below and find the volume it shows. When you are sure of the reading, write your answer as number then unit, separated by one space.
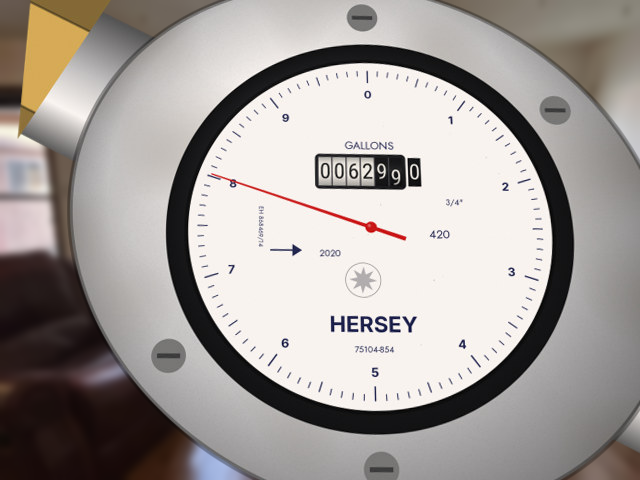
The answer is 62988.0 gal
